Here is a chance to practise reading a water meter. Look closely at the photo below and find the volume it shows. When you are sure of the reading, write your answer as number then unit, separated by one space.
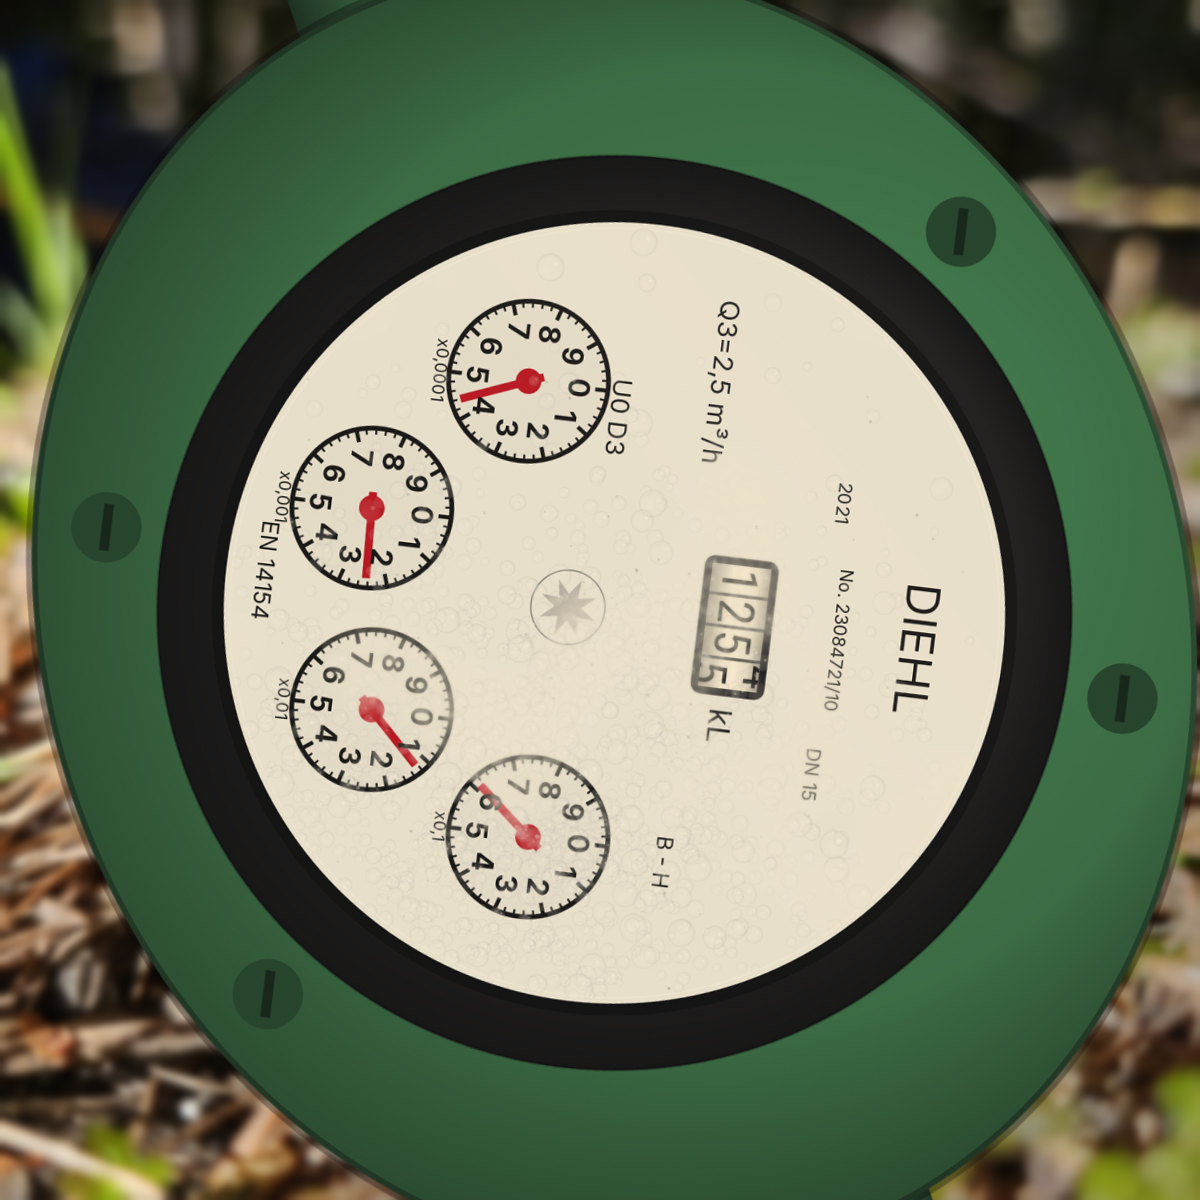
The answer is 1254.6124 kL
